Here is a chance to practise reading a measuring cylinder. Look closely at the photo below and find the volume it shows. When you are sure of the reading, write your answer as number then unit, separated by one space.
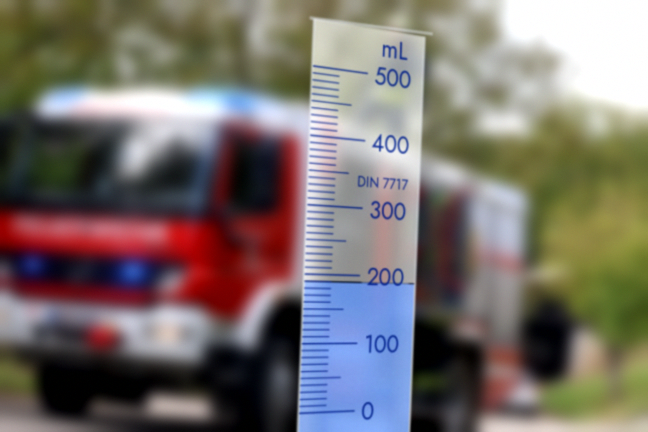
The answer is 190 mL
